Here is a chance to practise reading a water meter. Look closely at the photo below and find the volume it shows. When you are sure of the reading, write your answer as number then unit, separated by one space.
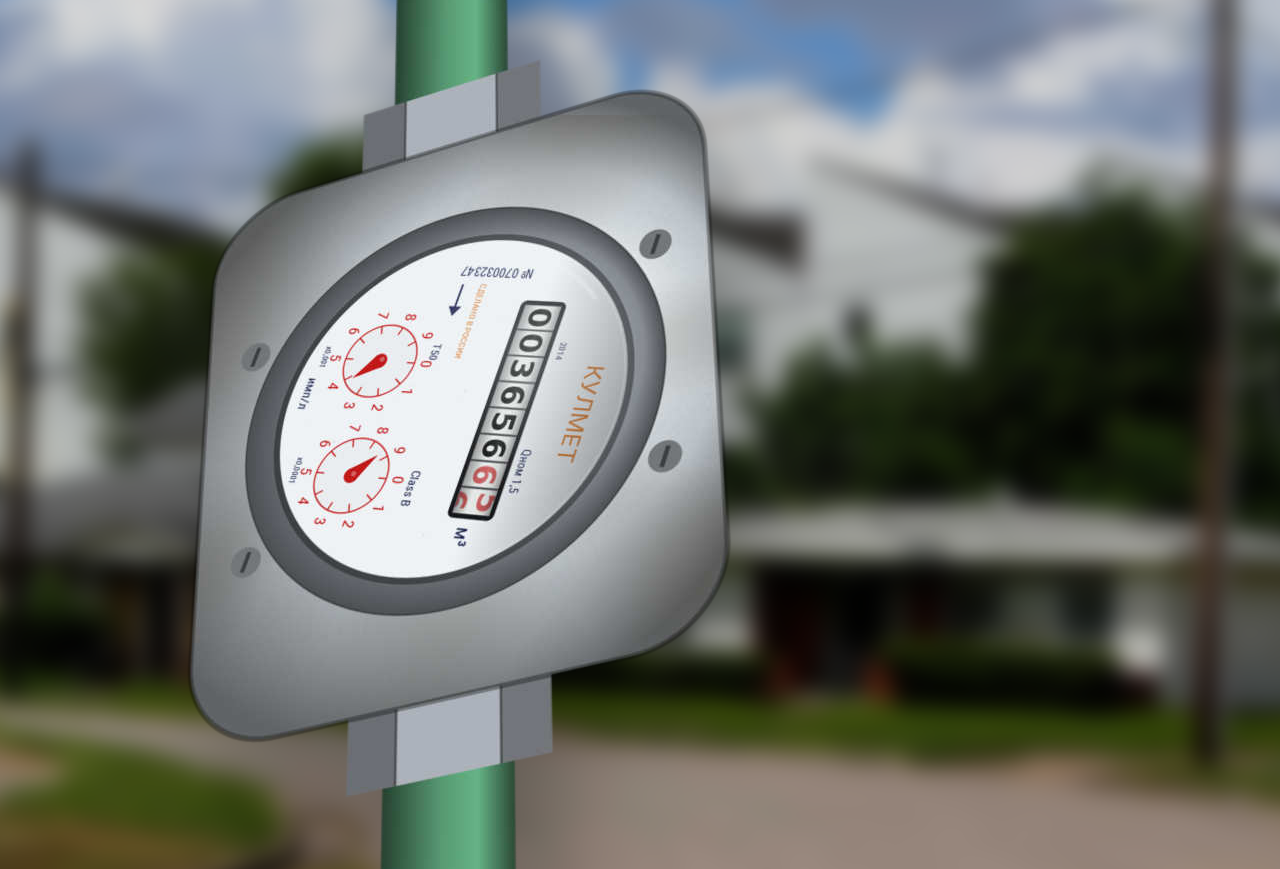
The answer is 3656.6538 m³
